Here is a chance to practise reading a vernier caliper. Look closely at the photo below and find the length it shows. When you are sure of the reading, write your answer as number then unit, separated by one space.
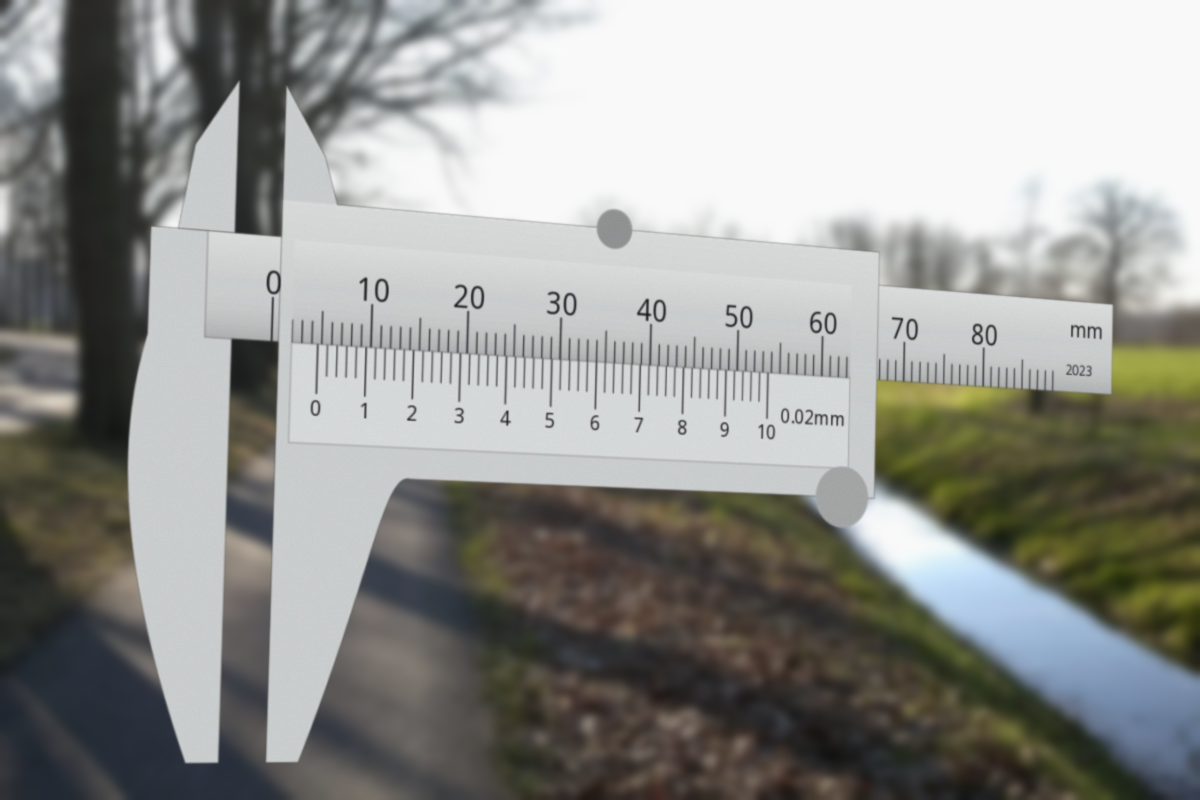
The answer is 4.6 mm
